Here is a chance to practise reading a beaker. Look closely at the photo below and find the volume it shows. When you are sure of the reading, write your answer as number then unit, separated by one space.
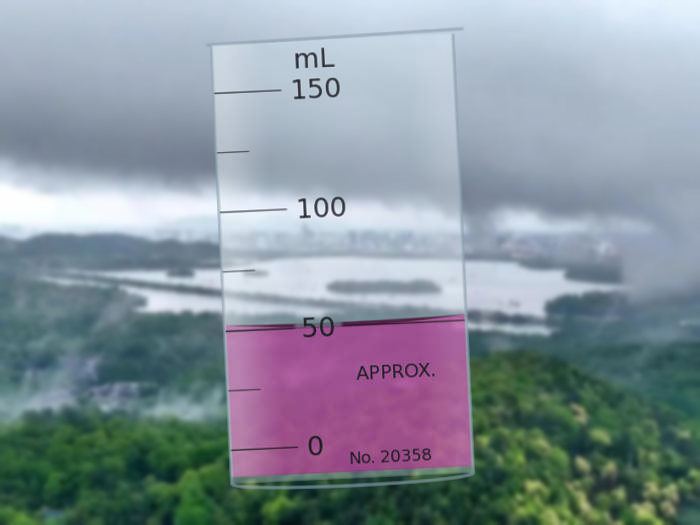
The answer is 50 mL
